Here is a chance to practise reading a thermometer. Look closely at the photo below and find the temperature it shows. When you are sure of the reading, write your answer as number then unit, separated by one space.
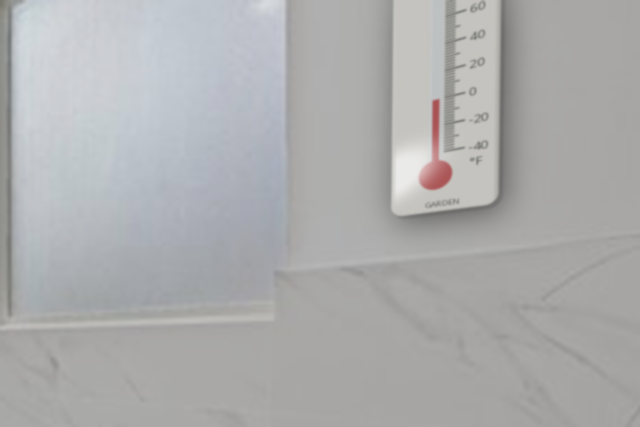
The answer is 0 °F
